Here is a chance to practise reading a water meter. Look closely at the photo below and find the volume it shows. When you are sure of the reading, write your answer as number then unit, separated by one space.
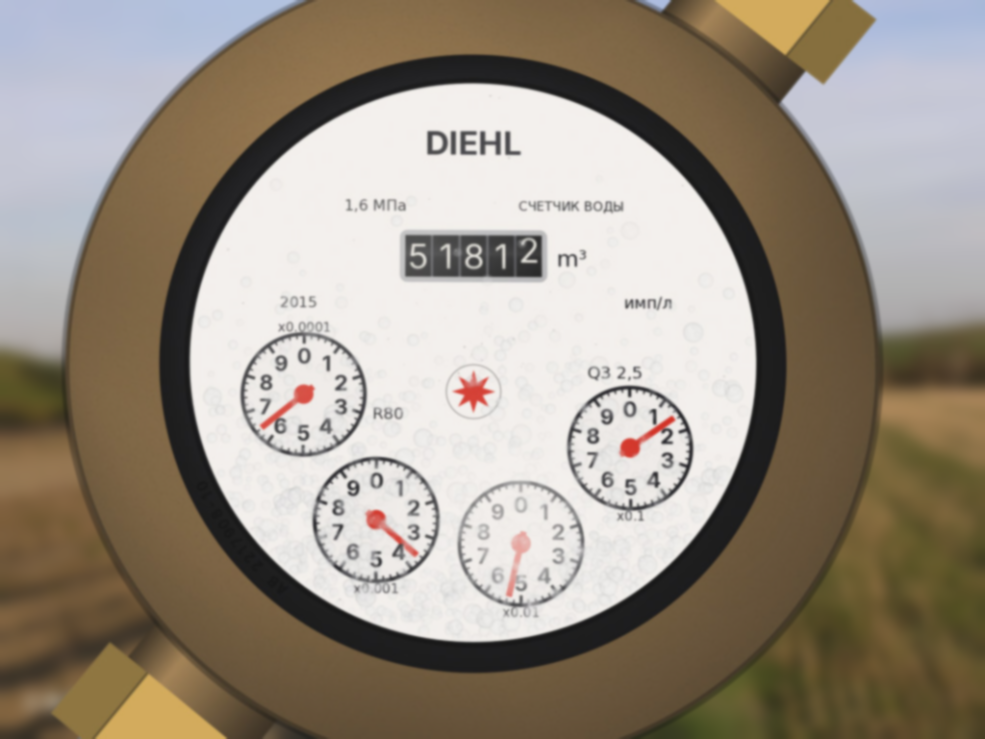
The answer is 51812.1536 m³
